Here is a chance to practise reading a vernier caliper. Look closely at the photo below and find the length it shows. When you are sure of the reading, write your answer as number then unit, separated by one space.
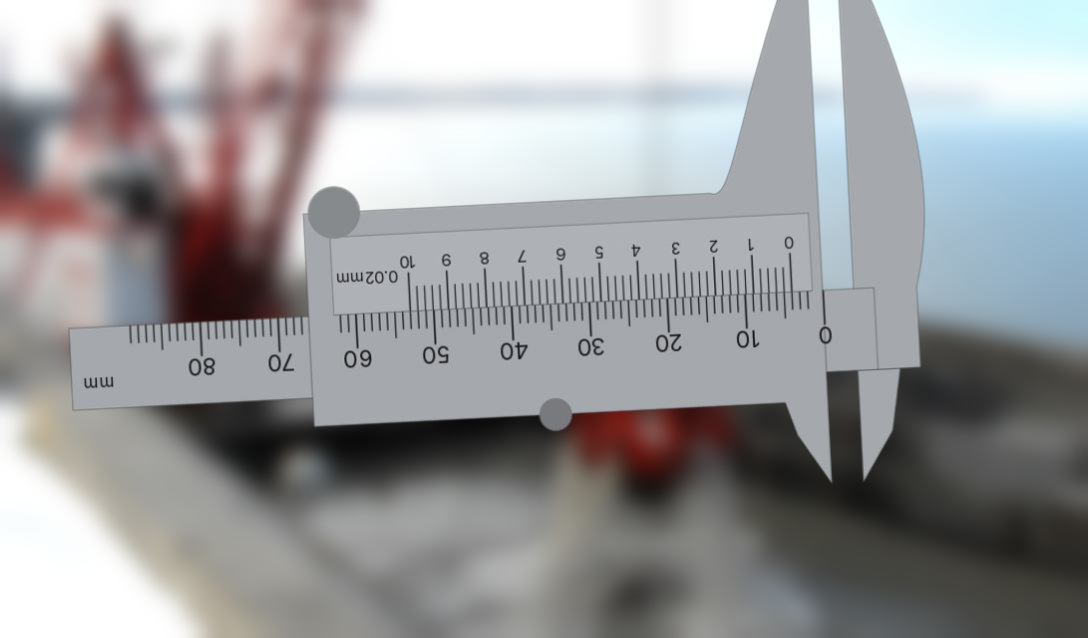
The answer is 4.0 mm
